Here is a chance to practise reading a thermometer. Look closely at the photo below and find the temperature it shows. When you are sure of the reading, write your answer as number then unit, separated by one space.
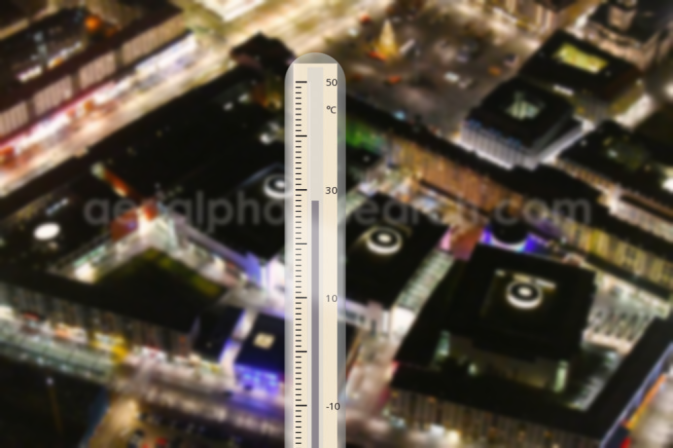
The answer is 28 °C
